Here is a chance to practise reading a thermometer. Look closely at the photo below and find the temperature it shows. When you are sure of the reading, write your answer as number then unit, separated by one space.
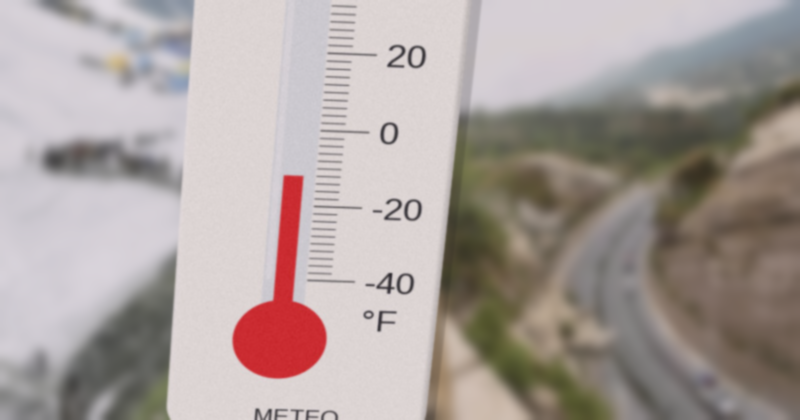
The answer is -12 °F
